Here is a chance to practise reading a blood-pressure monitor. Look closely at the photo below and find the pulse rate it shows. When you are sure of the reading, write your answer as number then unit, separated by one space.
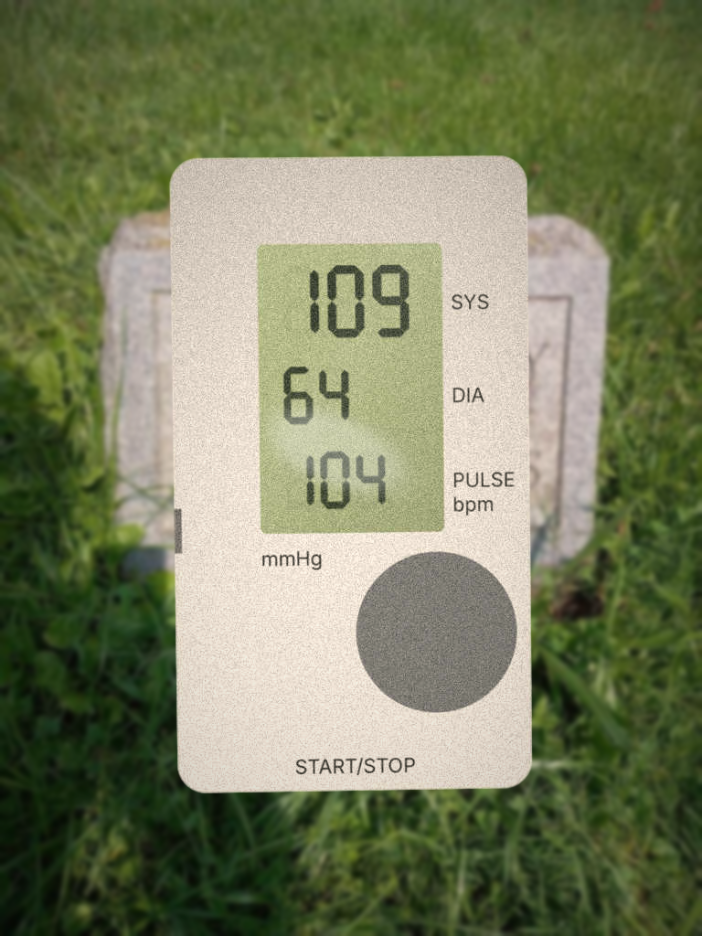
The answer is 104 bpm
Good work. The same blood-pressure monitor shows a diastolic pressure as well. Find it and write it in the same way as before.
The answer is 64 mmHg
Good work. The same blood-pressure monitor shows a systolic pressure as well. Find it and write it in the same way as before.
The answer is 109 mmHg
